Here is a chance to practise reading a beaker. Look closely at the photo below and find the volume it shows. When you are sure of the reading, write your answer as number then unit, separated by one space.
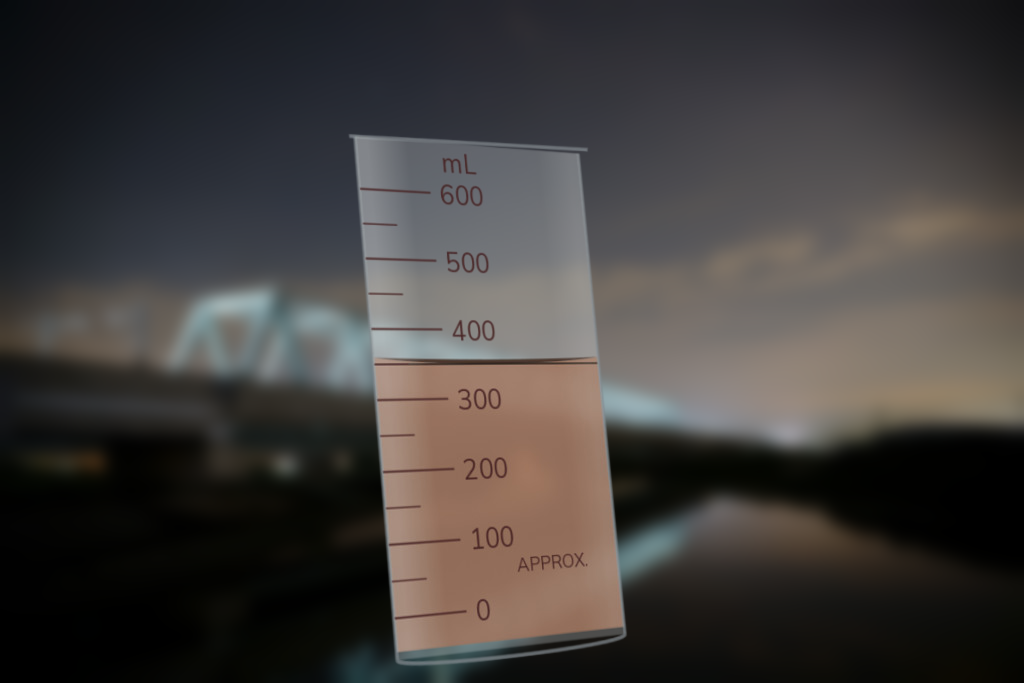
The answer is 350 mL
